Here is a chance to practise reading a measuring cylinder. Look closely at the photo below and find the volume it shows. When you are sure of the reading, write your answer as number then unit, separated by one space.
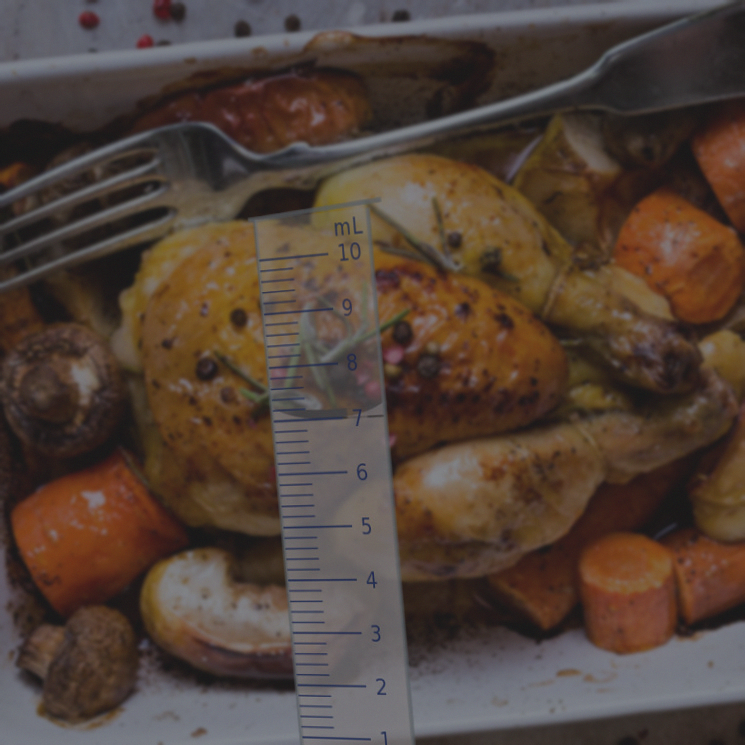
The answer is 7 mL
